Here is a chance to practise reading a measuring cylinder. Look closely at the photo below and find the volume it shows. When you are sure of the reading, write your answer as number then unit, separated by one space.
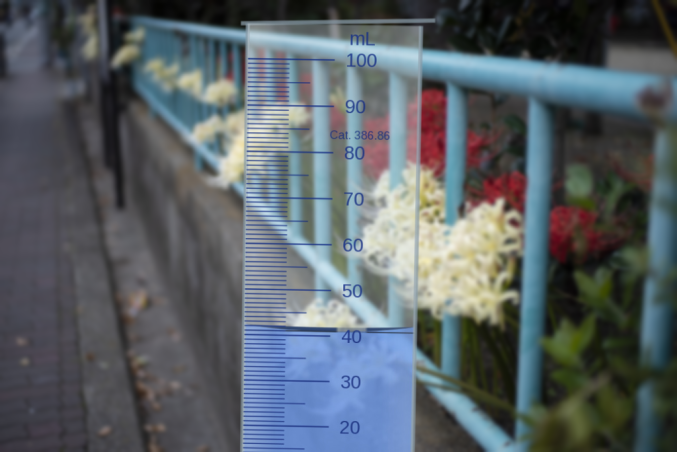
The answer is 41 mL
